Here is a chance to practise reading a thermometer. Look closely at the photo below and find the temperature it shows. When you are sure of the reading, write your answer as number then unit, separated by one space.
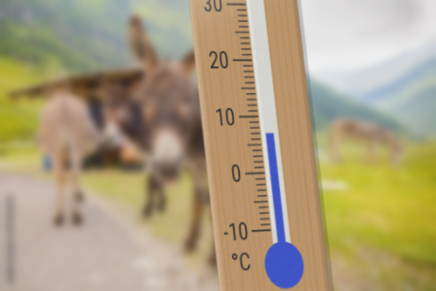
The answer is 7 °C
